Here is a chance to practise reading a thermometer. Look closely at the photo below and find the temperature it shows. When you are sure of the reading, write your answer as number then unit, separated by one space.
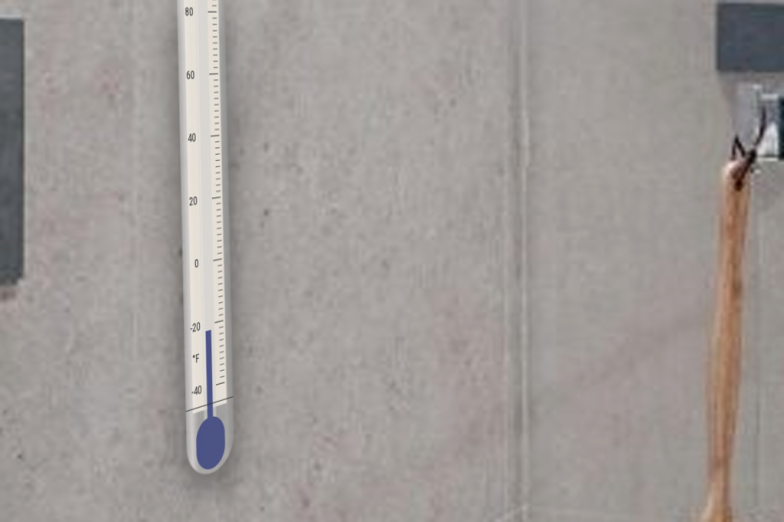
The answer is -22 °F
